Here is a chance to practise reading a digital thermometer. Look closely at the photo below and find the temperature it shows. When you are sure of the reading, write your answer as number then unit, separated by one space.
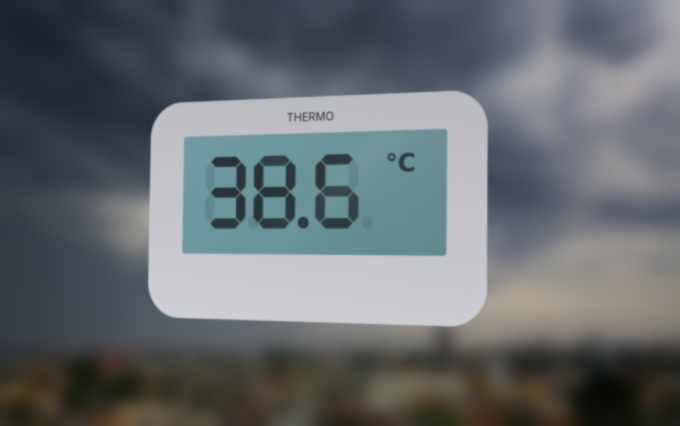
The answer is 38.6 °C
